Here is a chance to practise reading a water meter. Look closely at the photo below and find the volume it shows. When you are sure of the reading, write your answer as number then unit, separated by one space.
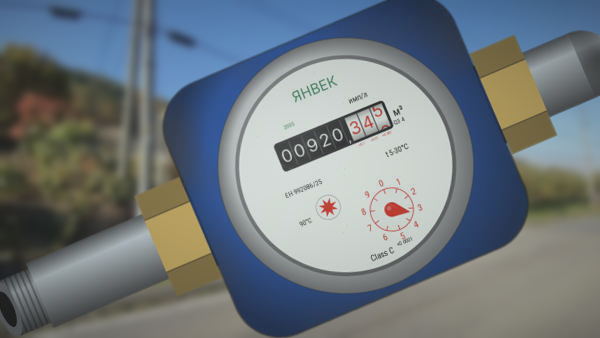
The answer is 920.3453 m³
